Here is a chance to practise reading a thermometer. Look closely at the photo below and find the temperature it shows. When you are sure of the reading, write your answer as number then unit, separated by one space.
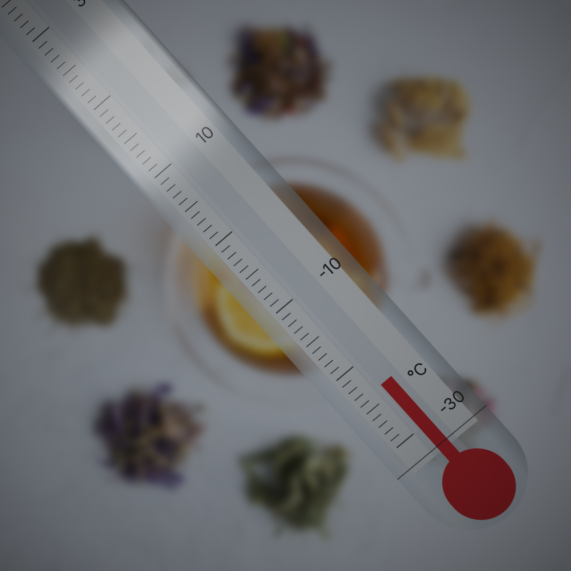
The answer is -23.5 °C
